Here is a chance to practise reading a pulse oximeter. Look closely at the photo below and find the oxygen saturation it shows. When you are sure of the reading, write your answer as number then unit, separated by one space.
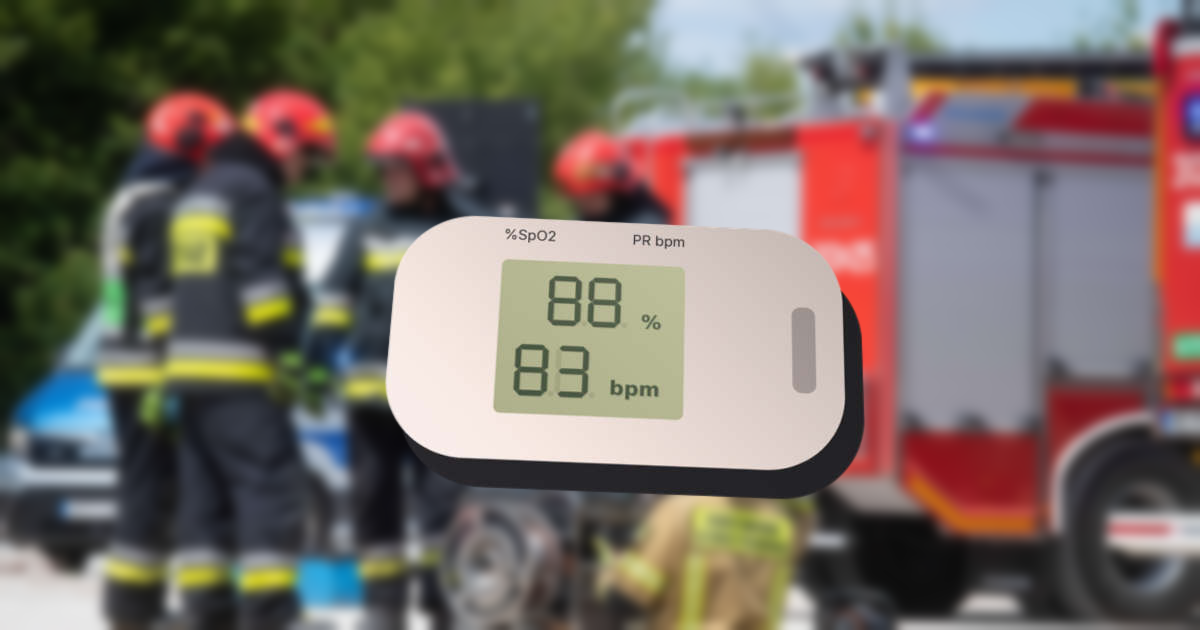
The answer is 88 %
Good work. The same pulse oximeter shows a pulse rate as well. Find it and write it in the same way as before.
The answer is 83 bpm
